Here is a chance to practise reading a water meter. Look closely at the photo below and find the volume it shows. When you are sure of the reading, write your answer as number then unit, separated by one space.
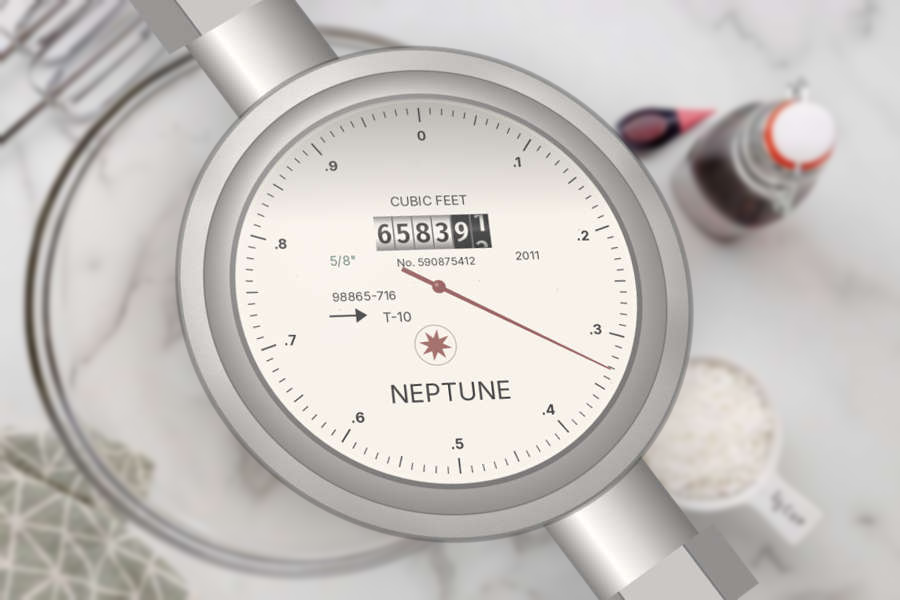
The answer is 658391.33 ft³
